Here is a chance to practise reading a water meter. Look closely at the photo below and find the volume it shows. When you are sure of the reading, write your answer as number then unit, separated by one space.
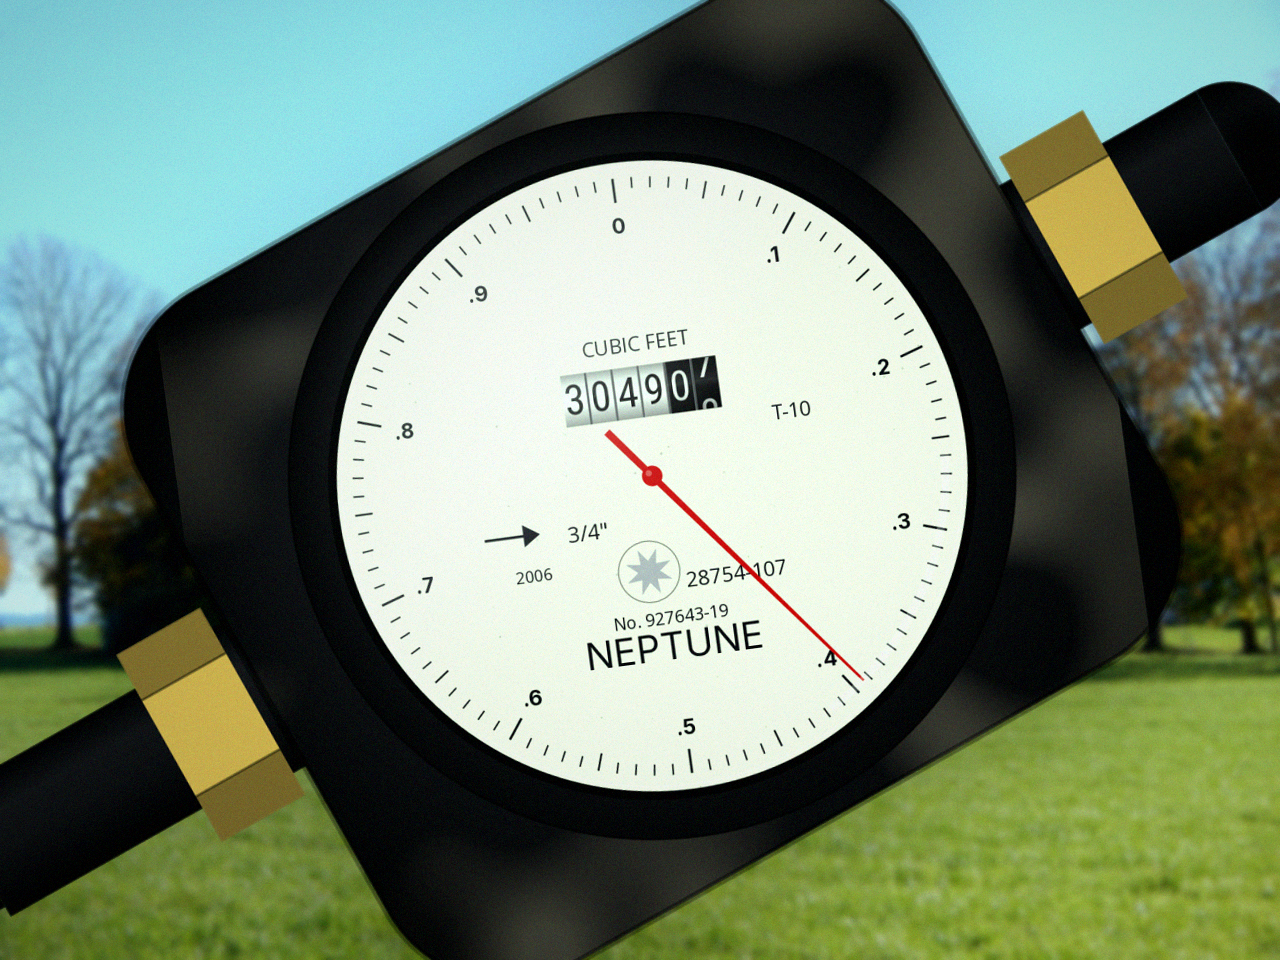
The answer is 304907.39 ft³
